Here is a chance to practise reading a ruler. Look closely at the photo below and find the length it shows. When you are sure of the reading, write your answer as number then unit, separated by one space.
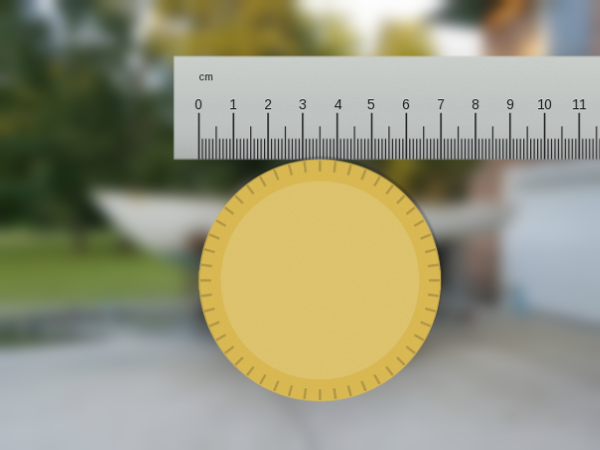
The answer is 7 cm
